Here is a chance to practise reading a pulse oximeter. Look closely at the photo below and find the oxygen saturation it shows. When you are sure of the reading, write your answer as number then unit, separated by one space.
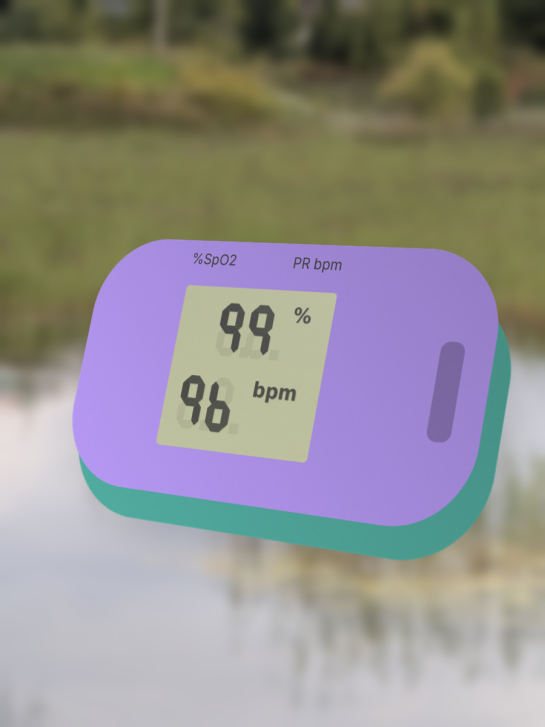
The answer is 99 %
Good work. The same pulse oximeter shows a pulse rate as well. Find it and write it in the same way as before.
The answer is 96 bpm
